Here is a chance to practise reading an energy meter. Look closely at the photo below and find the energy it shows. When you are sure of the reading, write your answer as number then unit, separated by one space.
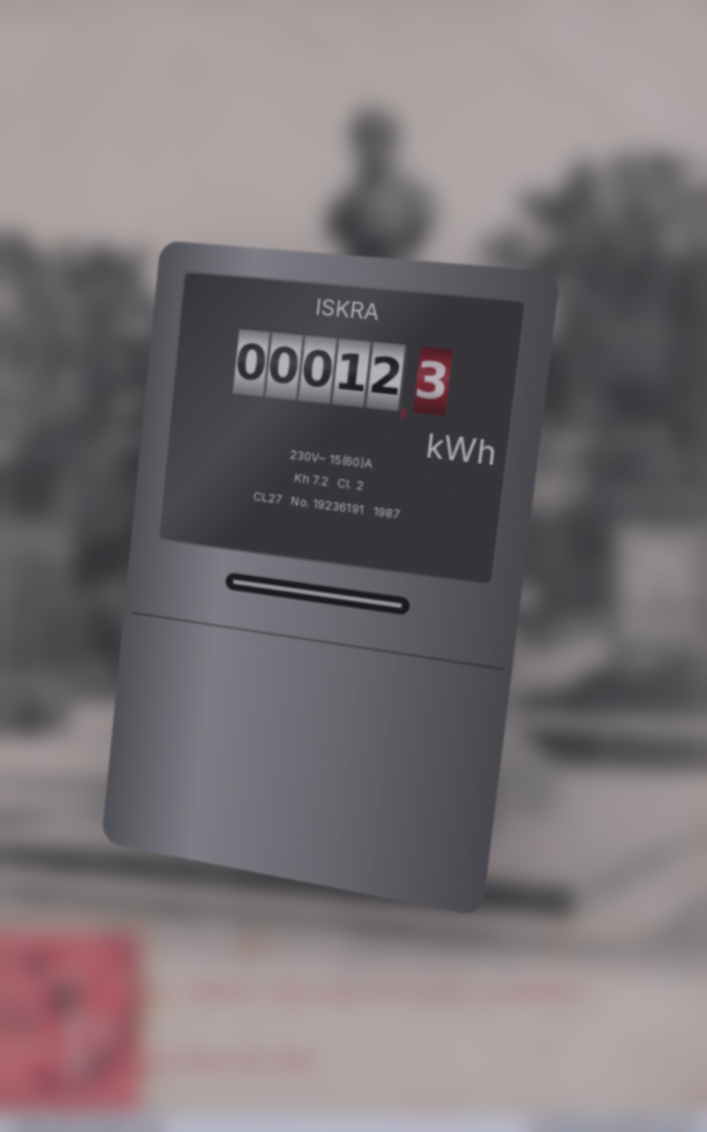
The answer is 12.3 kWh
